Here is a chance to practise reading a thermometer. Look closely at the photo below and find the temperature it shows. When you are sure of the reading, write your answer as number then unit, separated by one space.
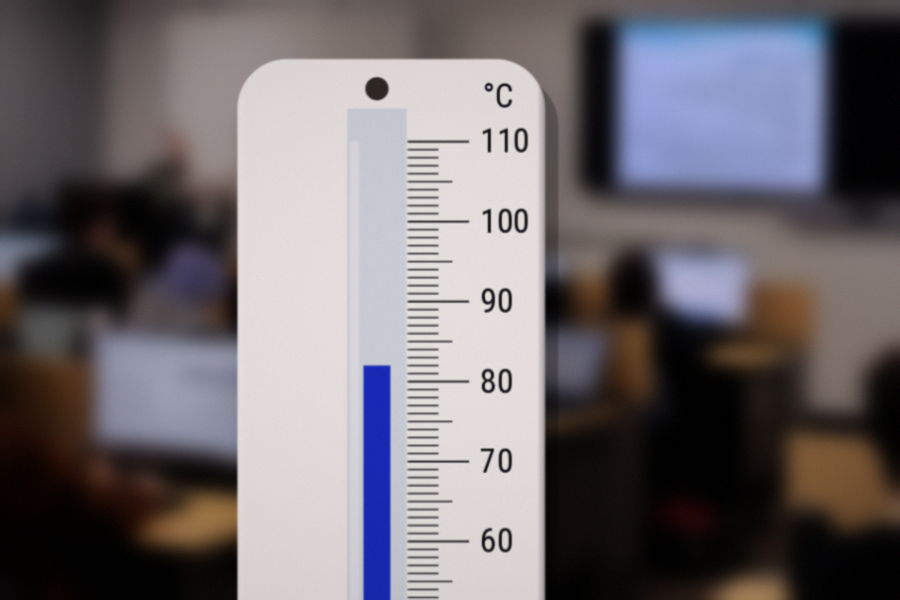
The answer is 82 °C
